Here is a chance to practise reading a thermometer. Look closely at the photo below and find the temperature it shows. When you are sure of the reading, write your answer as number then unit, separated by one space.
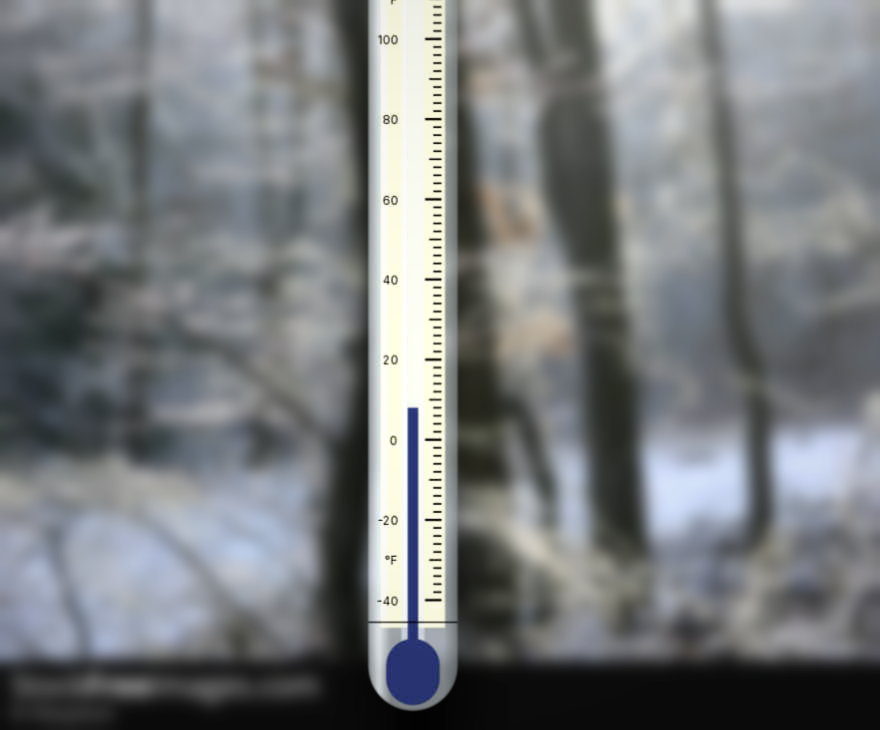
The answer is 8 °F
